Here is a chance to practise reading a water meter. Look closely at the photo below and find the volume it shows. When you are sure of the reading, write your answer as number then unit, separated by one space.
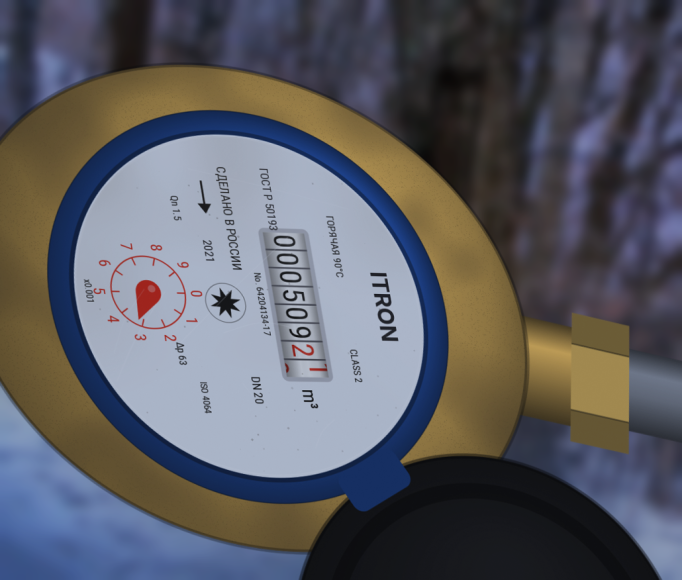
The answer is 509.213 m³
